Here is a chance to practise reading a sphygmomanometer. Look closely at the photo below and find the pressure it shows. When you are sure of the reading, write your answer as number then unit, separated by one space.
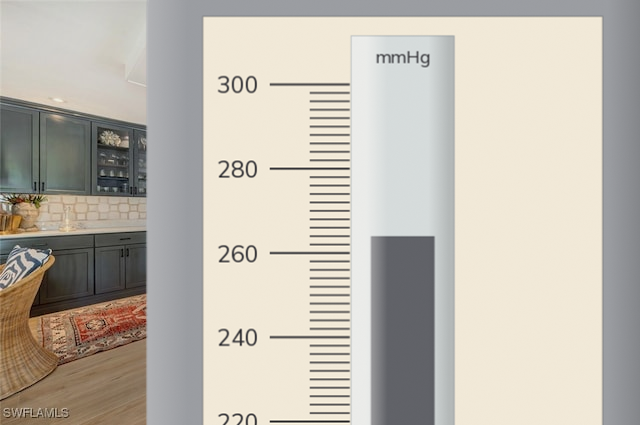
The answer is 264 mmHg
